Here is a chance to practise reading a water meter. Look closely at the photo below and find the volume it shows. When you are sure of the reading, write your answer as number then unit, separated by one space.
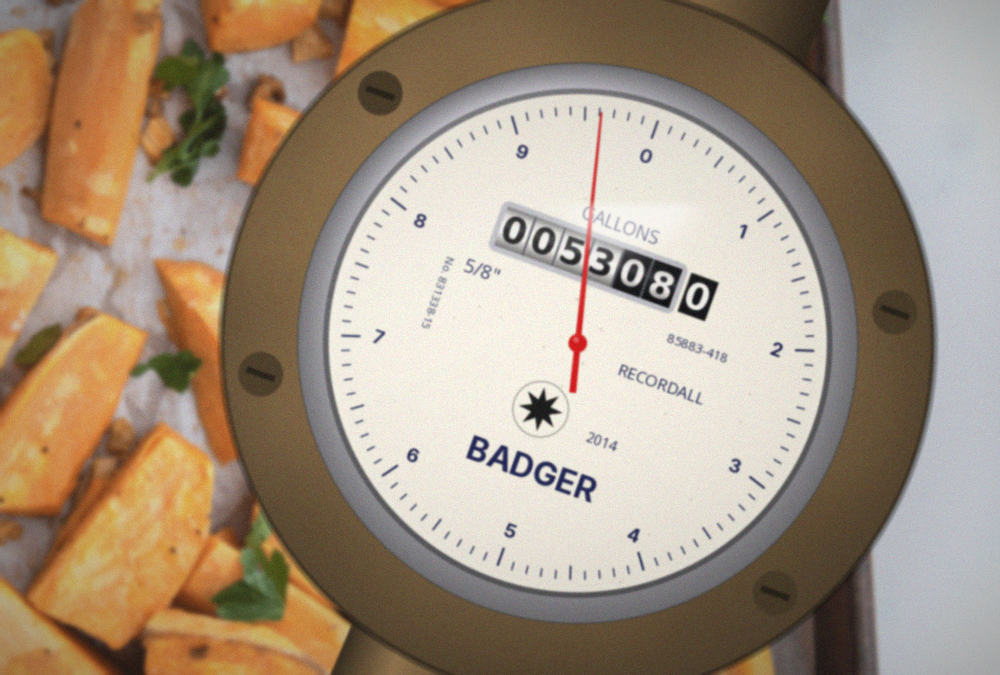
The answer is 53079.6 gal
